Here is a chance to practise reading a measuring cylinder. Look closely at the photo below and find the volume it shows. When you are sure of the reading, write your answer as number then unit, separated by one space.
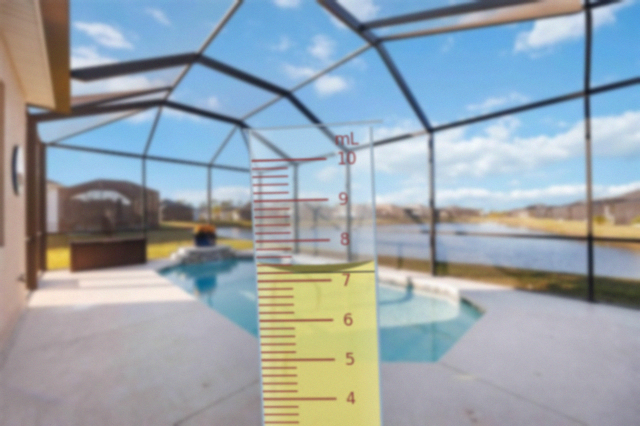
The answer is 7.2 mL
